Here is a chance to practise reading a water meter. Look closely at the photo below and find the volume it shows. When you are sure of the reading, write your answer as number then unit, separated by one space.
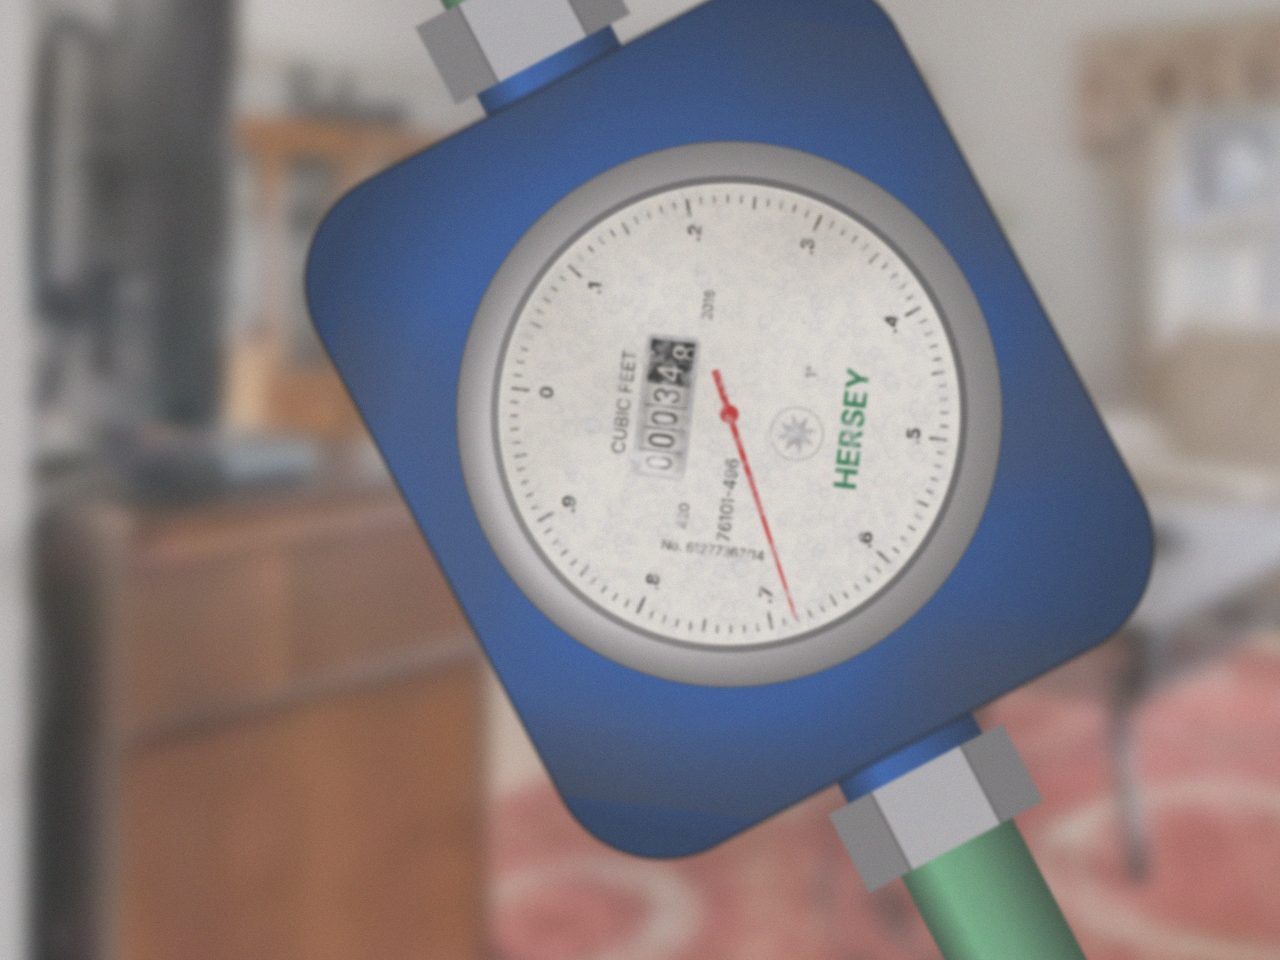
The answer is 347.68 ft³
